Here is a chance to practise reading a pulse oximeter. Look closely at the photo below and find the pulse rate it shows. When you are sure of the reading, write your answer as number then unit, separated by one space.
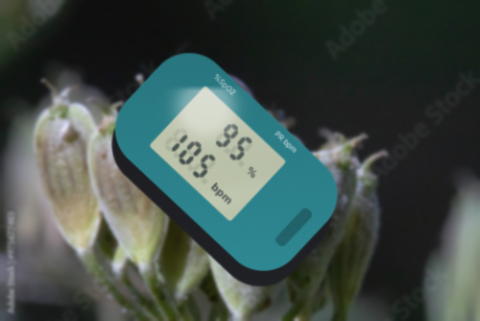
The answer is 105 bpm
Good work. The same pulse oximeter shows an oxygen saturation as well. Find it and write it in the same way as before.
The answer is 95 %
